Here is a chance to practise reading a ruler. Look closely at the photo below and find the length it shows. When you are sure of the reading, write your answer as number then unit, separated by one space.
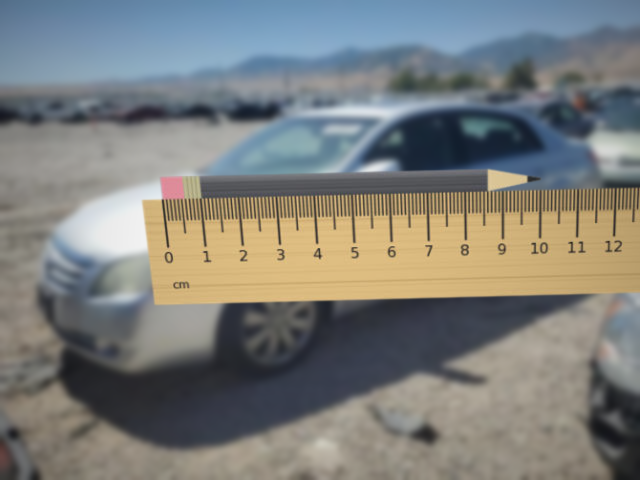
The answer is 10 cm
